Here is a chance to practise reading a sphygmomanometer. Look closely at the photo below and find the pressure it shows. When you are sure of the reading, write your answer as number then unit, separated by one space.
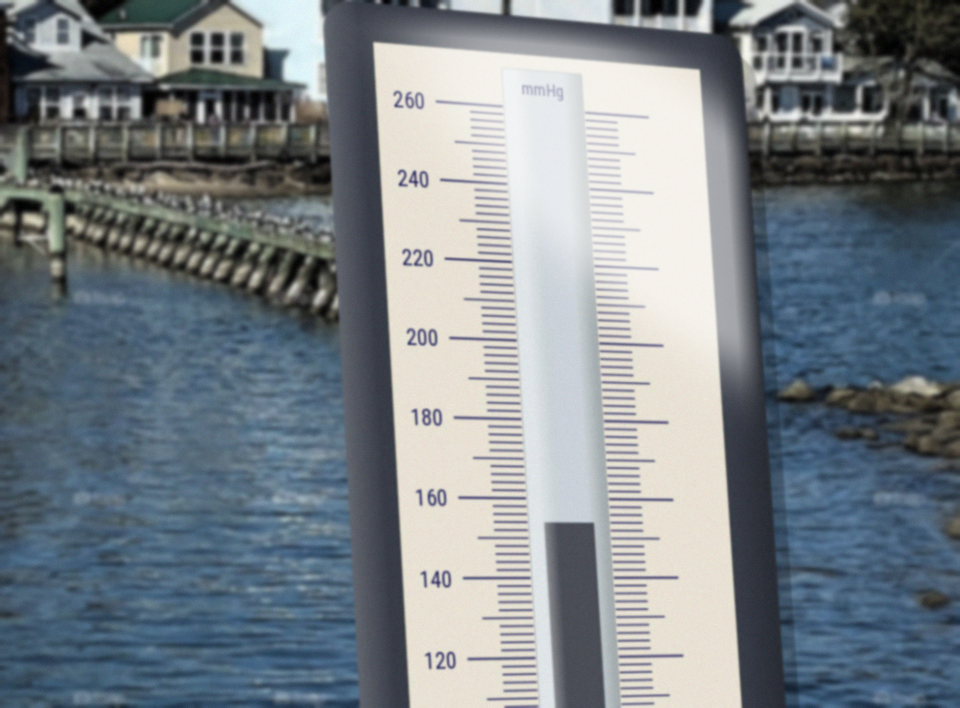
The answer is 154 mmHg
